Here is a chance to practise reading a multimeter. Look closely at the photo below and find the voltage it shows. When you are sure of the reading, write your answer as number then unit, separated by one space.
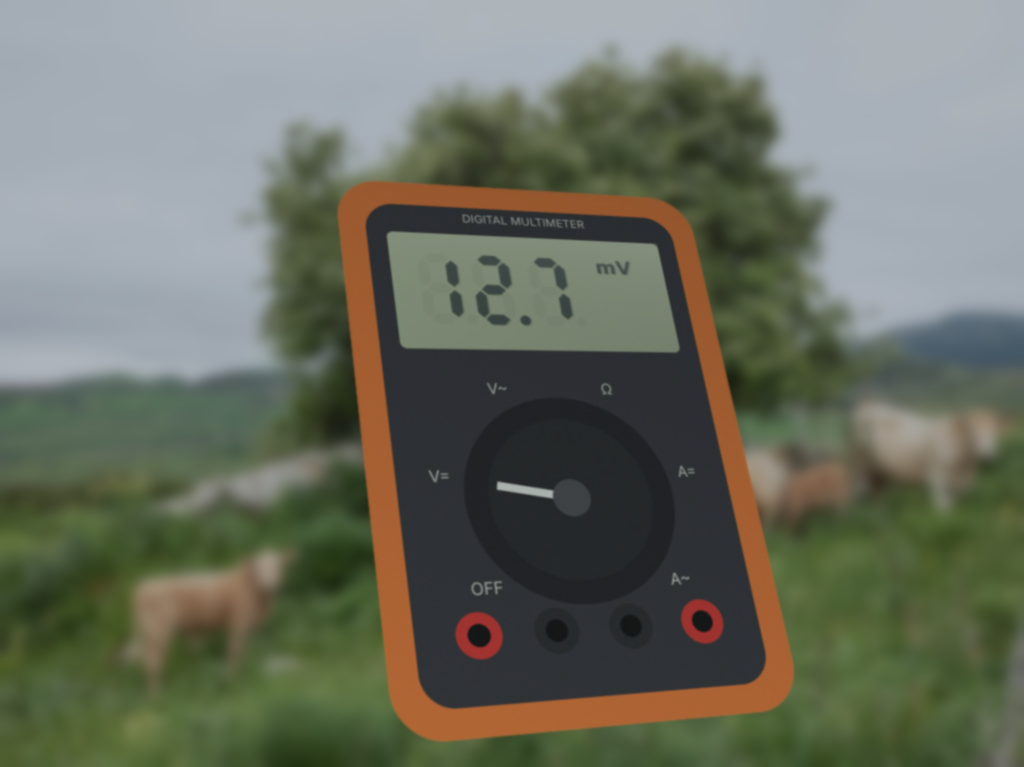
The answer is 12.7 mV
